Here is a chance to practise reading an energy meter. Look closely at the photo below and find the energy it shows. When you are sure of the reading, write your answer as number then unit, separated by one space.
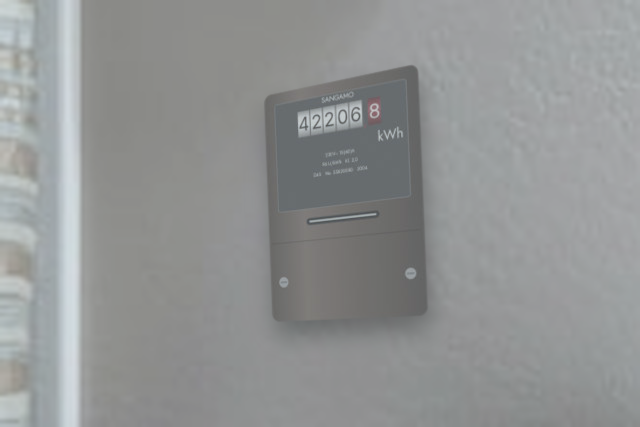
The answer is 42206.8 kWh
